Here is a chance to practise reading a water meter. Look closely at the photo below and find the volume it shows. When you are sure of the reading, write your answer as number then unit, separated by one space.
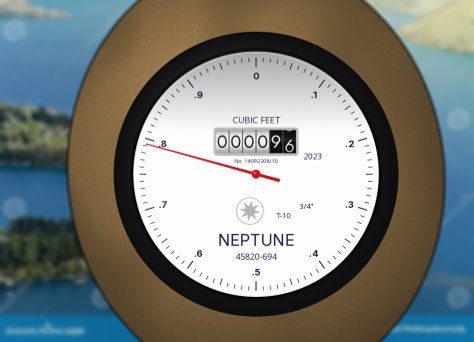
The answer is 95.79 ft³
